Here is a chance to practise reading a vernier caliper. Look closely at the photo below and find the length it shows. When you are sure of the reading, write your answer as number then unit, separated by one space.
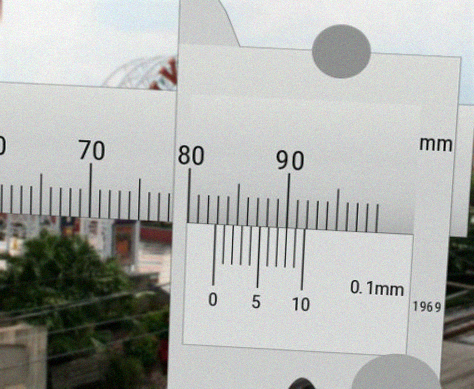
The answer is 82.8 mm
